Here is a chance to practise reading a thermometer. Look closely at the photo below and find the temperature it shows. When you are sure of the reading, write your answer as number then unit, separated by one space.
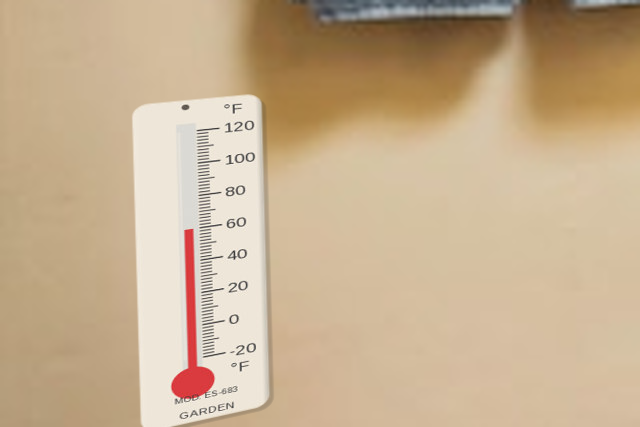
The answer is 60 °F
